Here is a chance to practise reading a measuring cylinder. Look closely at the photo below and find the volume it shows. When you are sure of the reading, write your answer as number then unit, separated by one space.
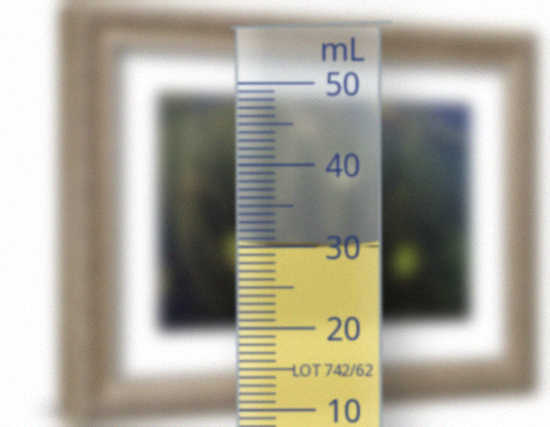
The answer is 30 mL
